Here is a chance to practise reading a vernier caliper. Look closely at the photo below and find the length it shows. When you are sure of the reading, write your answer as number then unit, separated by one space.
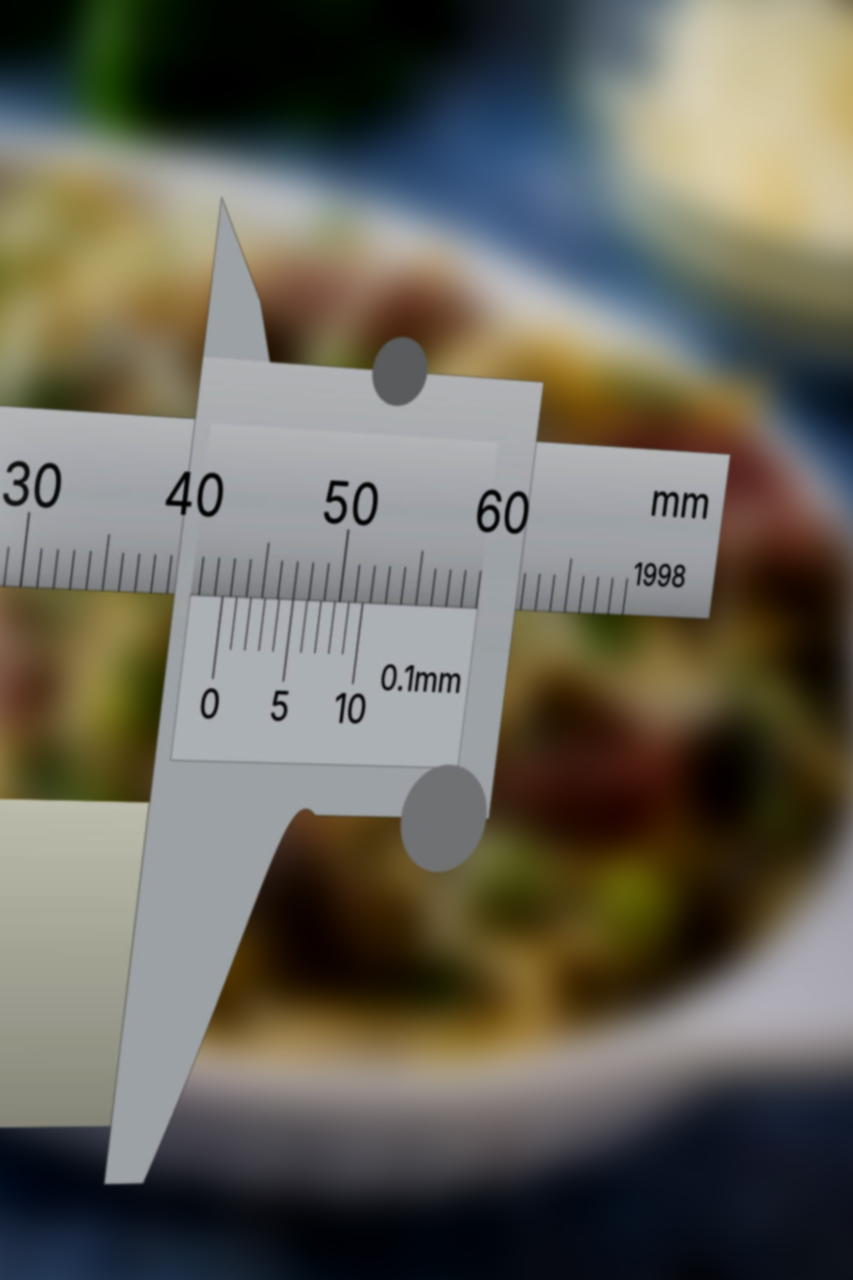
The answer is 42.5 mm
